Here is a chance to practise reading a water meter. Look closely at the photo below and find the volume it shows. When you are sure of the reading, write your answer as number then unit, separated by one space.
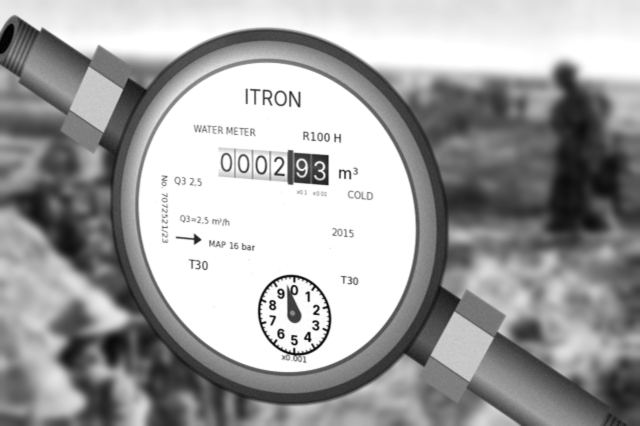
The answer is 2.929 m³
